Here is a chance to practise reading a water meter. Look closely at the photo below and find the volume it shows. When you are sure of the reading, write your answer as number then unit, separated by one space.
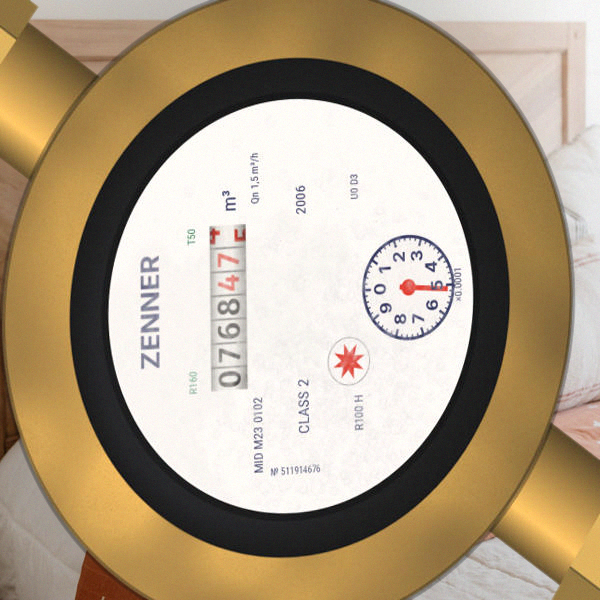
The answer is 768.4745 m³
